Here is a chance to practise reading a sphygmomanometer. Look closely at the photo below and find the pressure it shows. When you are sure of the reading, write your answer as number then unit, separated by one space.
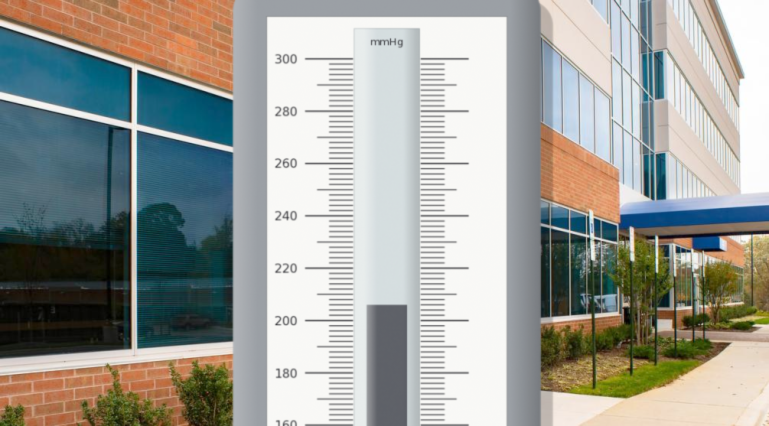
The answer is 206 mmHg
